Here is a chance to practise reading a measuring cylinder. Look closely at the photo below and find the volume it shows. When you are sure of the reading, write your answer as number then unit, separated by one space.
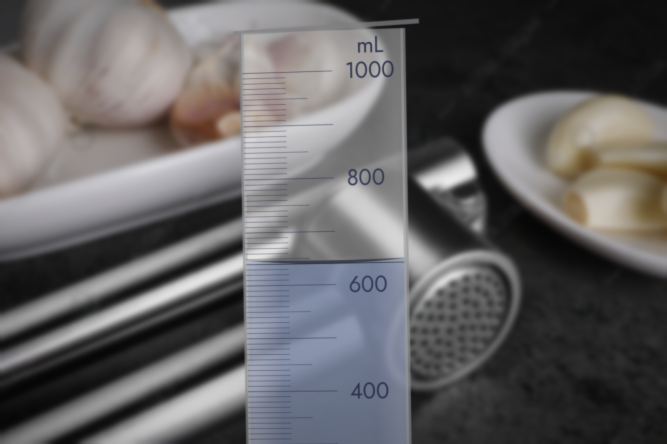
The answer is 640 mL
